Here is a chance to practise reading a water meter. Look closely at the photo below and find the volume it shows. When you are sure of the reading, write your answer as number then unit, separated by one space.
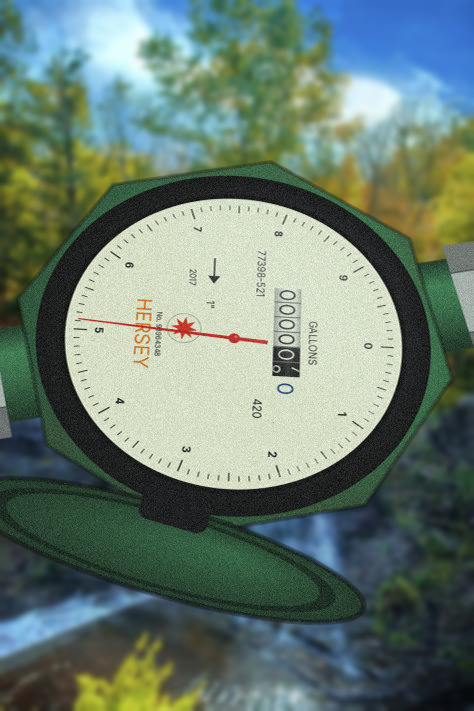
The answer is 75.1 gal
